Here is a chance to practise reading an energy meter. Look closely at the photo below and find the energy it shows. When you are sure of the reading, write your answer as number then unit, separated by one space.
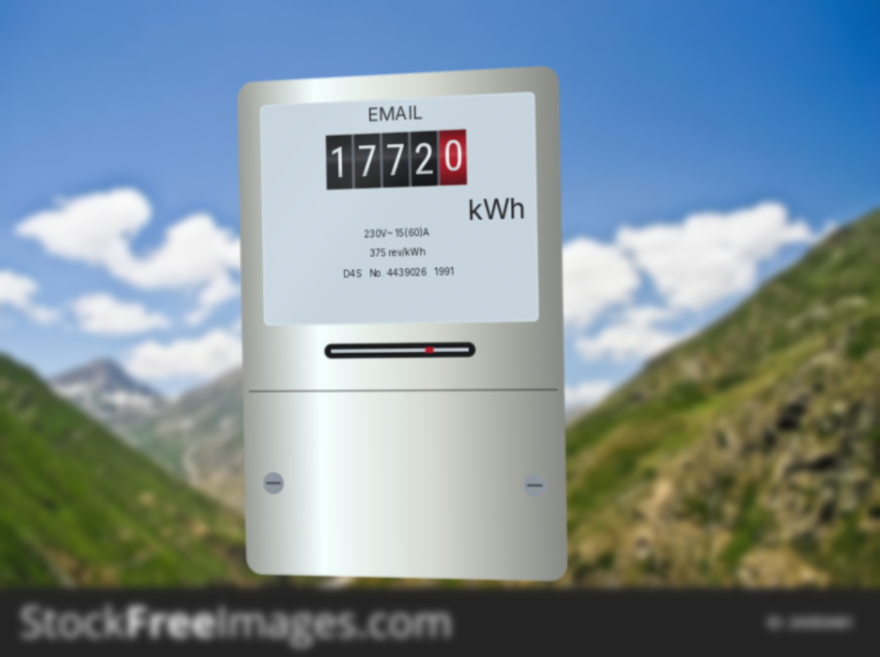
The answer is 1772.0 kWh
